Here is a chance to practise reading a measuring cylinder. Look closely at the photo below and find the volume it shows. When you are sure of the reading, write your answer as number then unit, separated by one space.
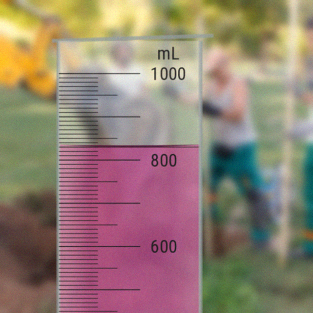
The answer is 830 mL
